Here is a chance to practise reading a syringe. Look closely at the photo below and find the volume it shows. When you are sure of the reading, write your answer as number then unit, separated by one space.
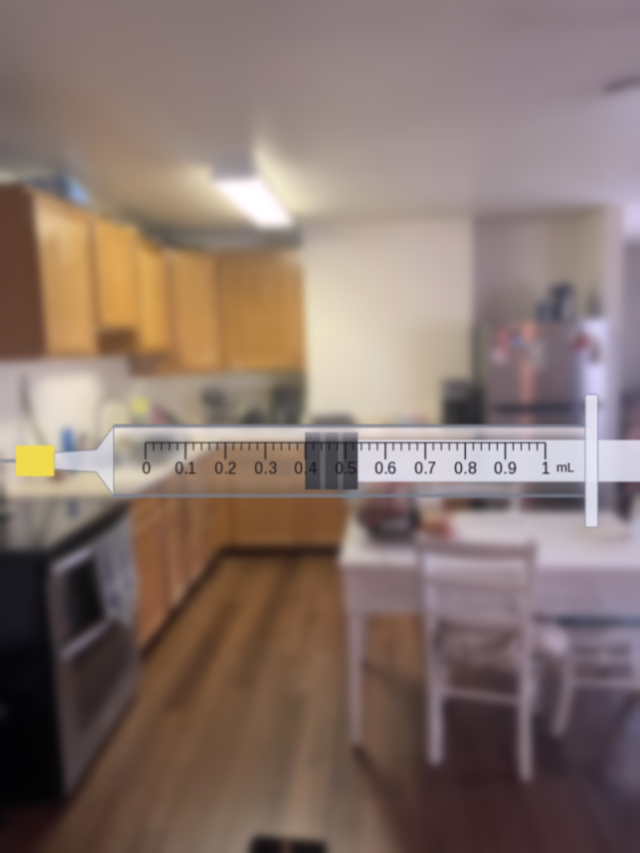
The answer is 0.4 mL
